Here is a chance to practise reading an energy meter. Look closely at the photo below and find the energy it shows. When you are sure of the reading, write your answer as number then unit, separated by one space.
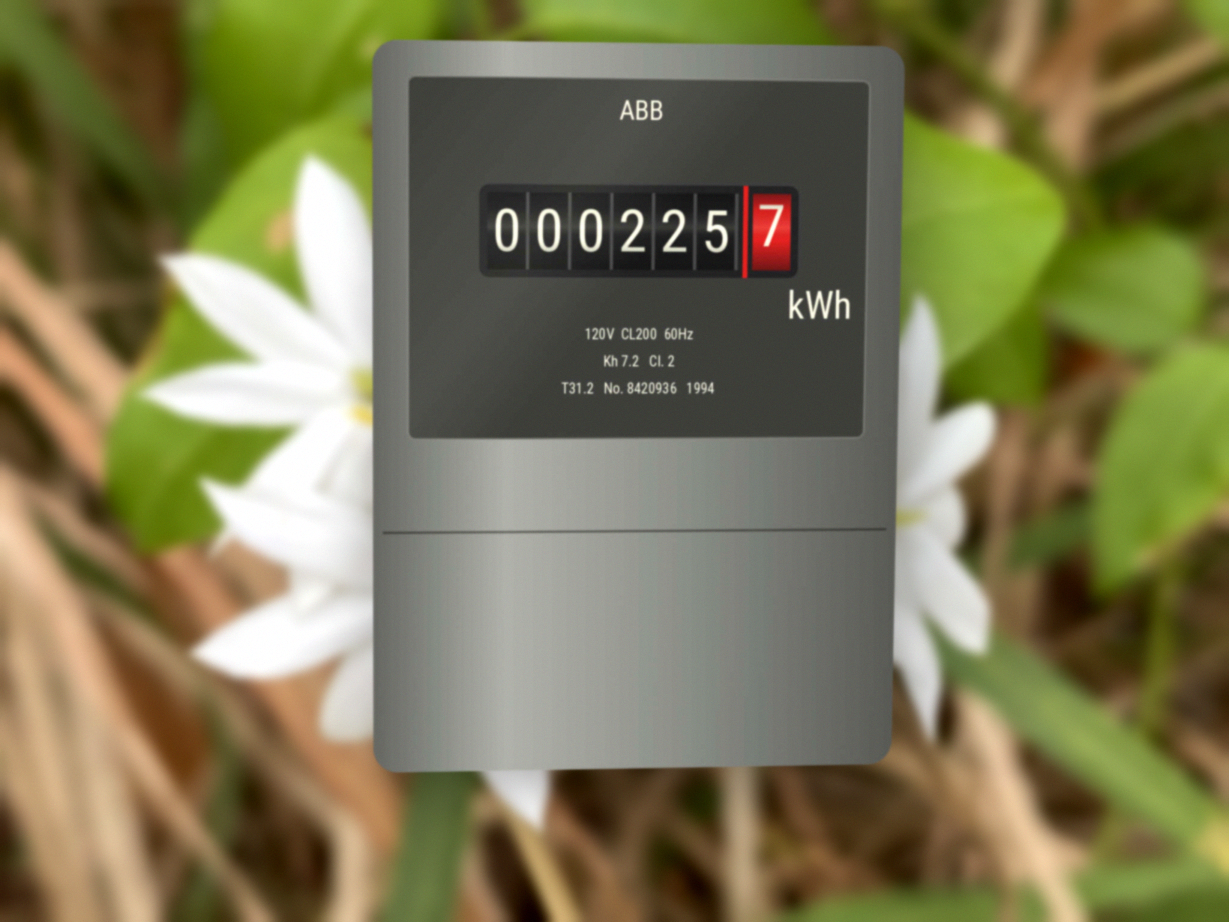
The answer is 225.7 kWh
